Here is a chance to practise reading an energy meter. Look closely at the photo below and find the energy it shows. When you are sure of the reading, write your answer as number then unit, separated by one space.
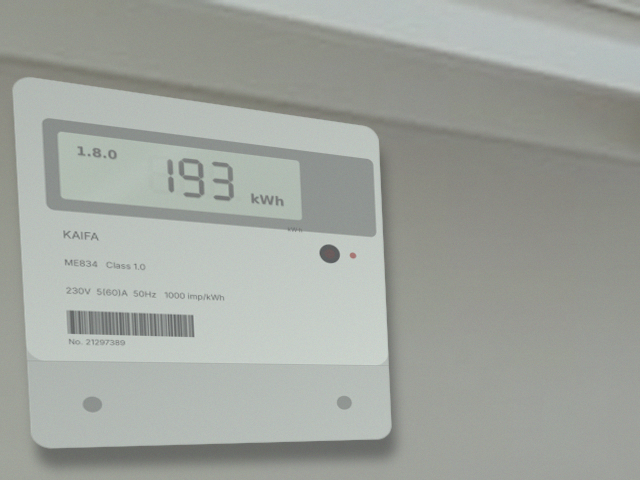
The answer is 193 kWh
